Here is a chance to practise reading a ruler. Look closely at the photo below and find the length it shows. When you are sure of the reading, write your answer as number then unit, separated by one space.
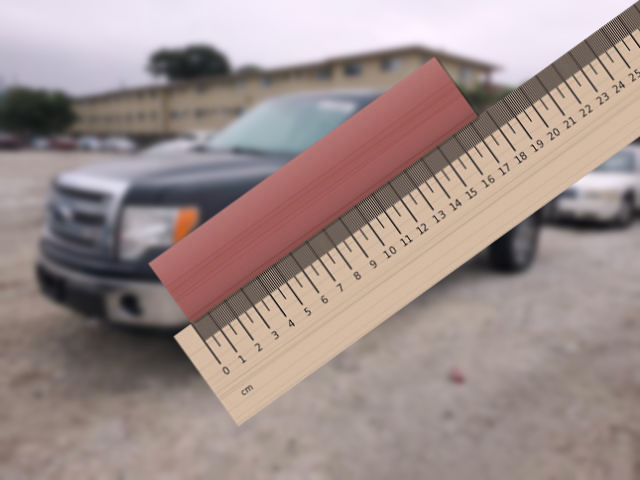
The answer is 17.5 cm
